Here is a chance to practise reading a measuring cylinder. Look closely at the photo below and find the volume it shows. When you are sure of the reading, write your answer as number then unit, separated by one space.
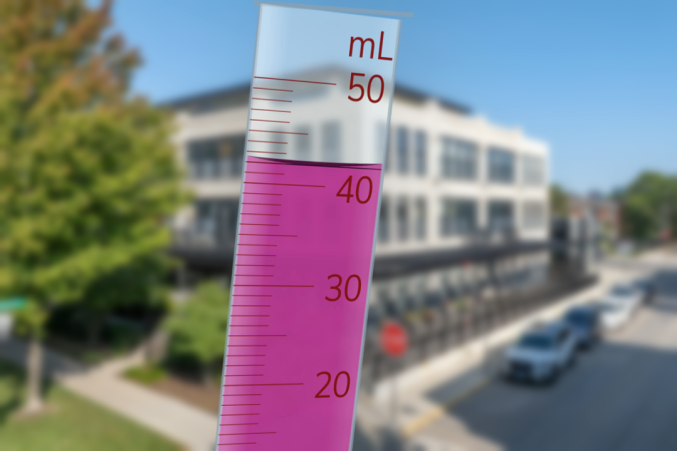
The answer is 42 mL
